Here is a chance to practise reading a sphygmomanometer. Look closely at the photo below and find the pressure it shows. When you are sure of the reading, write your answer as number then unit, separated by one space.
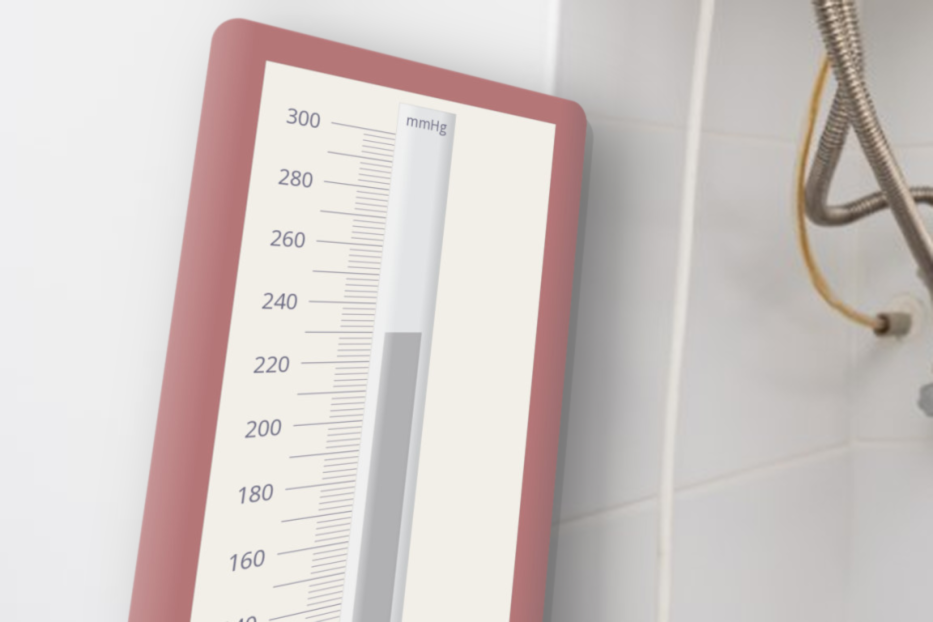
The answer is 230 mmHg
